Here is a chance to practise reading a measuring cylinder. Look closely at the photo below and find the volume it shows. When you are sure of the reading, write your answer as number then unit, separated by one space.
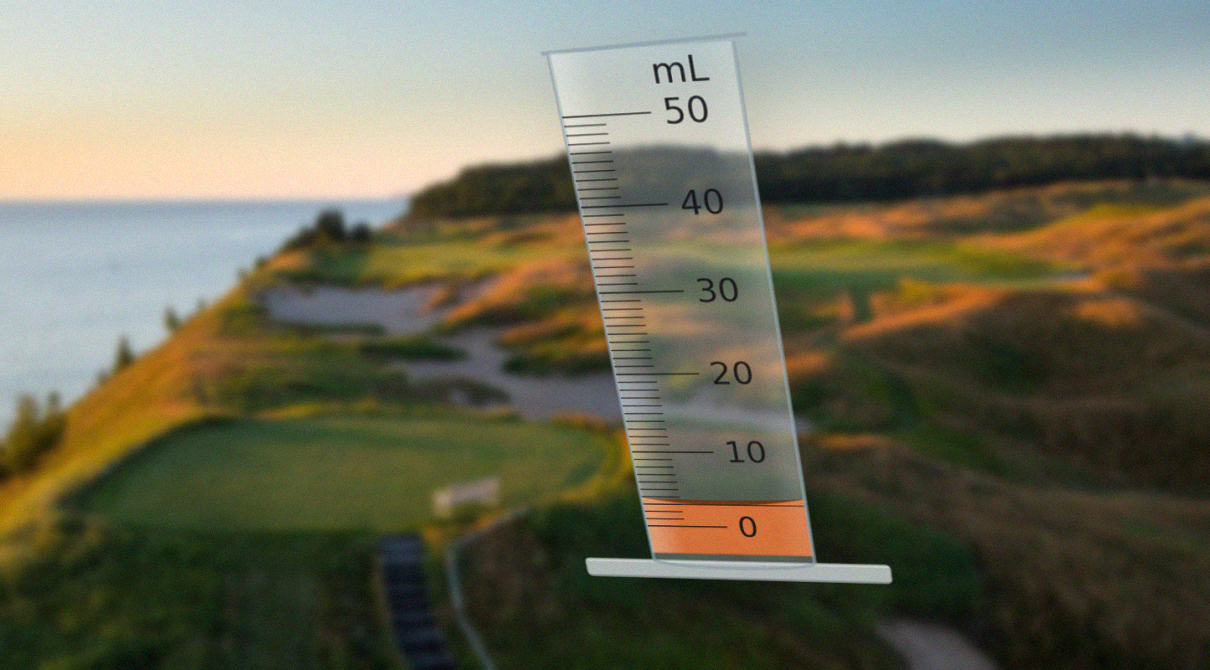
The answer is 3 mL
